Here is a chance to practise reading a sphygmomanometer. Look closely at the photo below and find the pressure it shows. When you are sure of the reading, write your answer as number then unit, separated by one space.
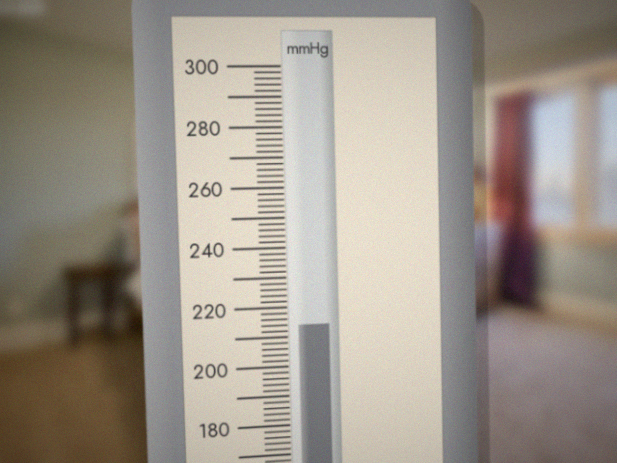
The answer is 214 mmHg
